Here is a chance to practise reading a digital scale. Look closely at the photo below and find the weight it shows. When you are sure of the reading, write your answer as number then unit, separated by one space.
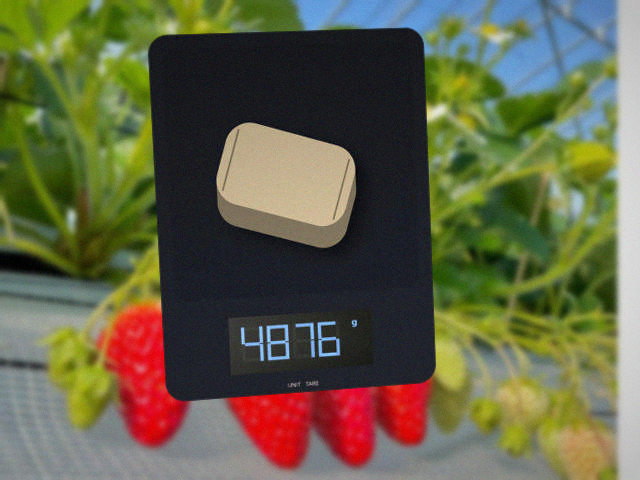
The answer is 4876 g
